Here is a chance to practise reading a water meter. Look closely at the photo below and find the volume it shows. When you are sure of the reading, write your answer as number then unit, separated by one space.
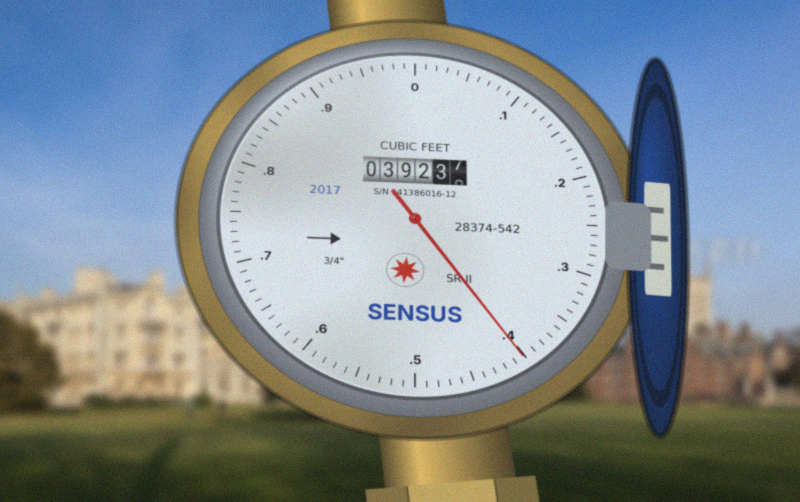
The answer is 39237.40 ft³
